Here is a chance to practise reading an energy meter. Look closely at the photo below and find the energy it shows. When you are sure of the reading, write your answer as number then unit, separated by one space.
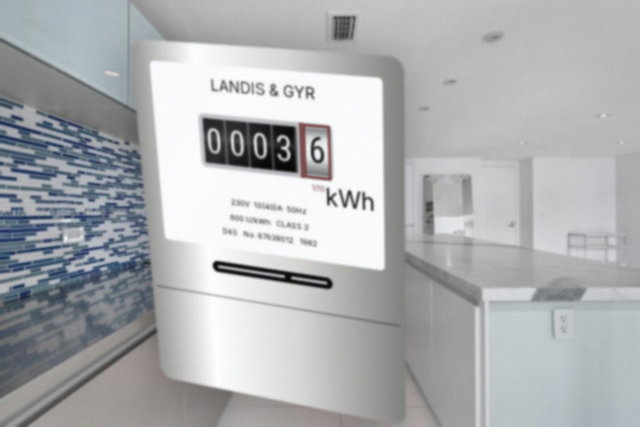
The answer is 3.6 kWh
